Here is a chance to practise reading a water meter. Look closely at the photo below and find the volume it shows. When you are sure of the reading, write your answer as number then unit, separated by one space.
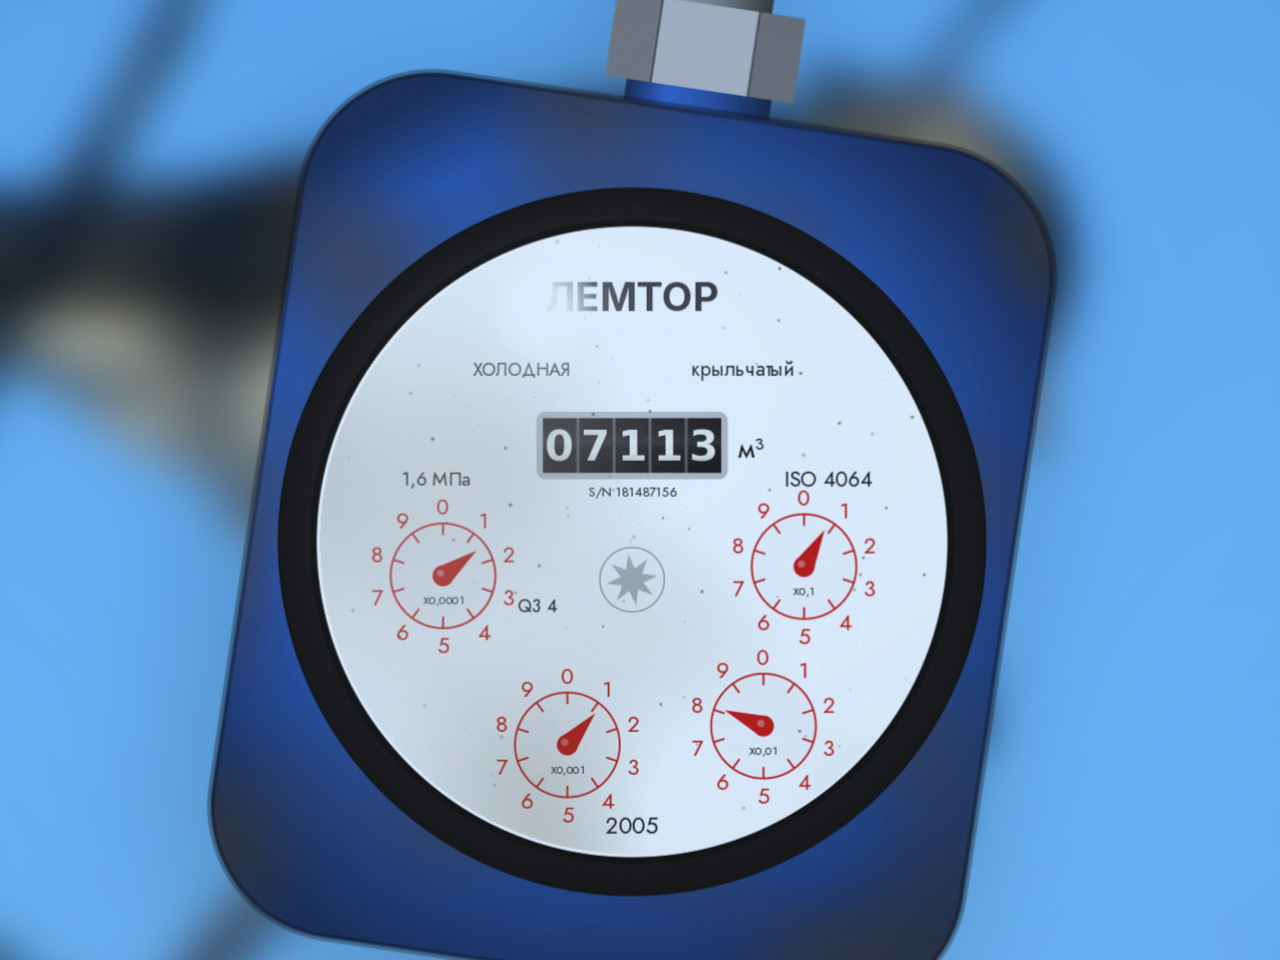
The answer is 7113.0811 m³
